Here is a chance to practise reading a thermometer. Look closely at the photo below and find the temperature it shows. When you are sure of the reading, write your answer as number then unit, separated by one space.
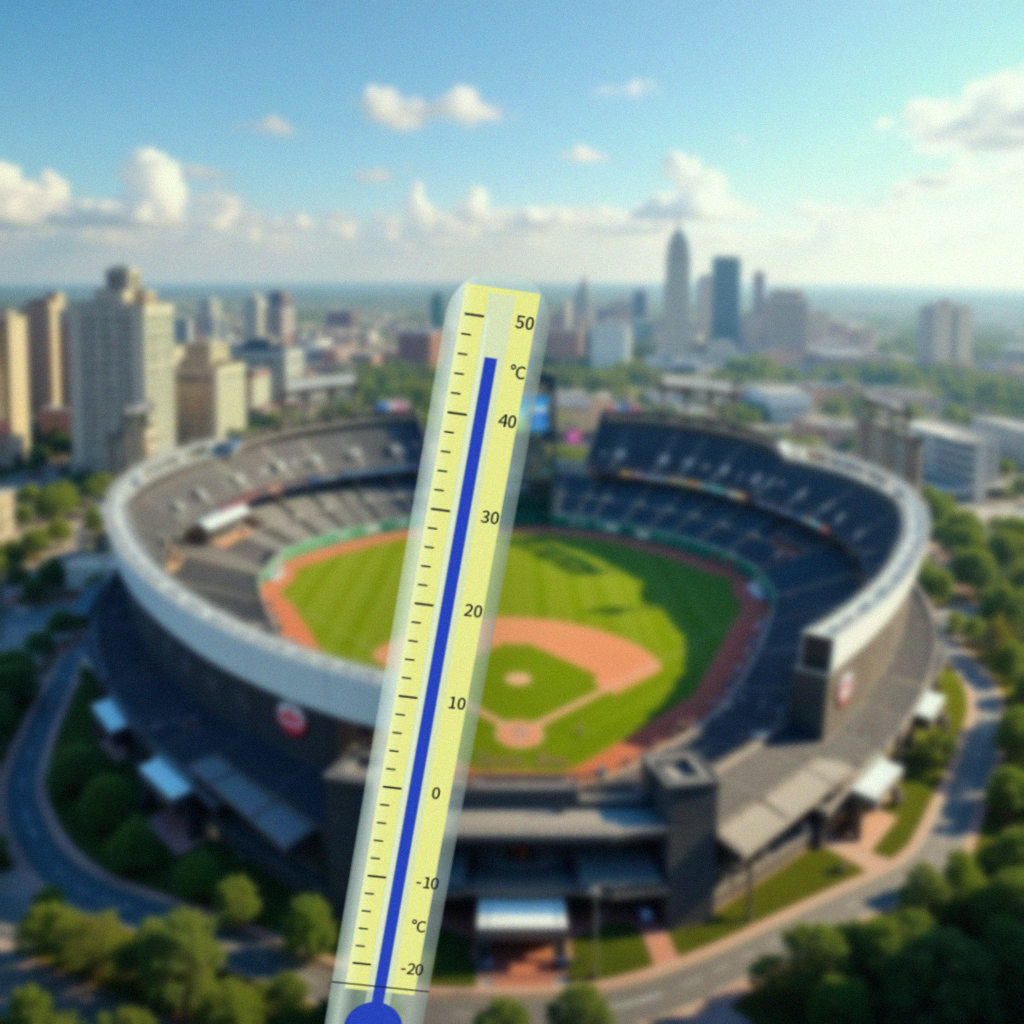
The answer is 46 °C
